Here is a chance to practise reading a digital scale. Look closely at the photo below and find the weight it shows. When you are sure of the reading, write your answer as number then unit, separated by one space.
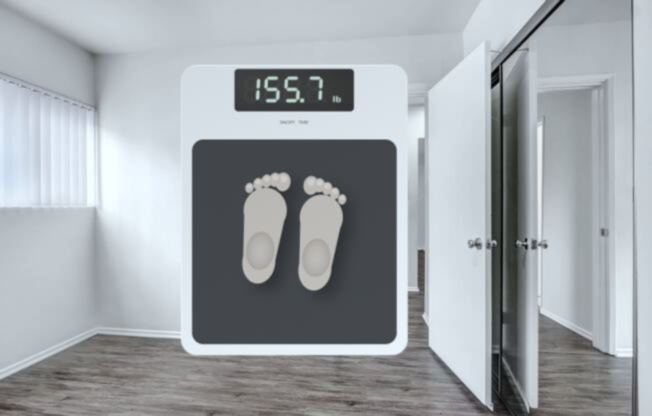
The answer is 155.7 lb
